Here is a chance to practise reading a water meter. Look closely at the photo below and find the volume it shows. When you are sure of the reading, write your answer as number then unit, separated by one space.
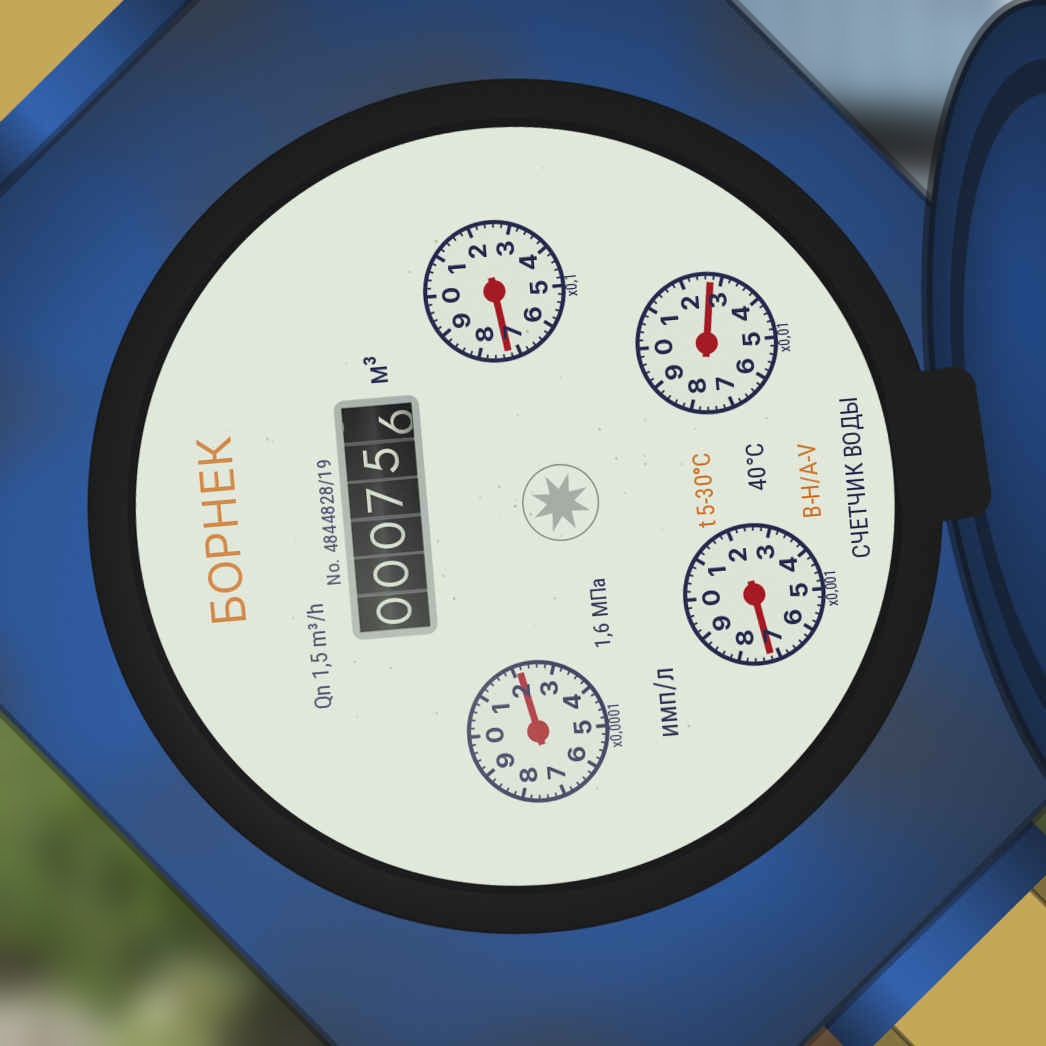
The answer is 755.7272 m³
